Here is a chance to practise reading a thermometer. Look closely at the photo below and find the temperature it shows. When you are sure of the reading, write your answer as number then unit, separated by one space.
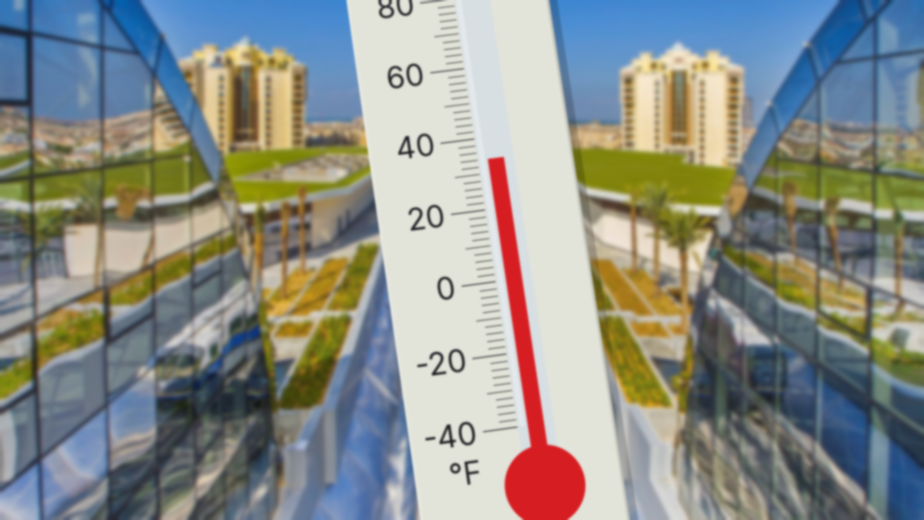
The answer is 34 °F
